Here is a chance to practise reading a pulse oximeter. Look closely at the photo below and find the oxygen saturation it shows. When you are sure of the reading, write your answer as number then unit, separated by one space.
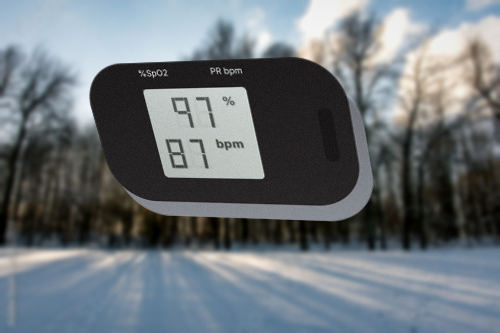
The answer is 97 %
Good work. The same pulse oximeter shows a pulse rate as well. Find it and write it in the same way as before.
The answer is 87 bpm
